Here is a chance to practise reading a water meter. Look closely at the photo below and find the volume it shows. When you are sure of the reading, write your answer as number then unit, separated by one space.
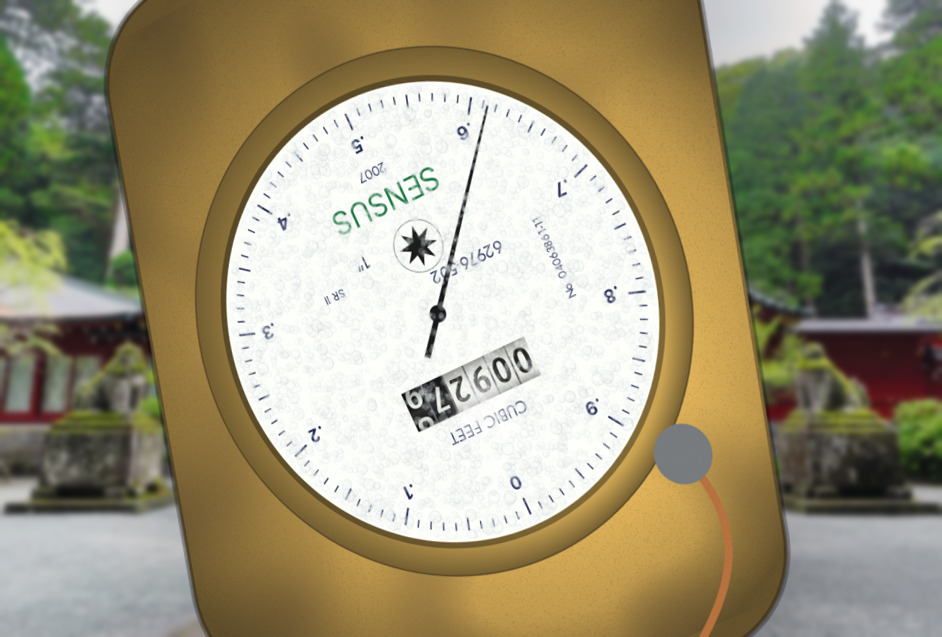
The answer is 9278.61 ft³
